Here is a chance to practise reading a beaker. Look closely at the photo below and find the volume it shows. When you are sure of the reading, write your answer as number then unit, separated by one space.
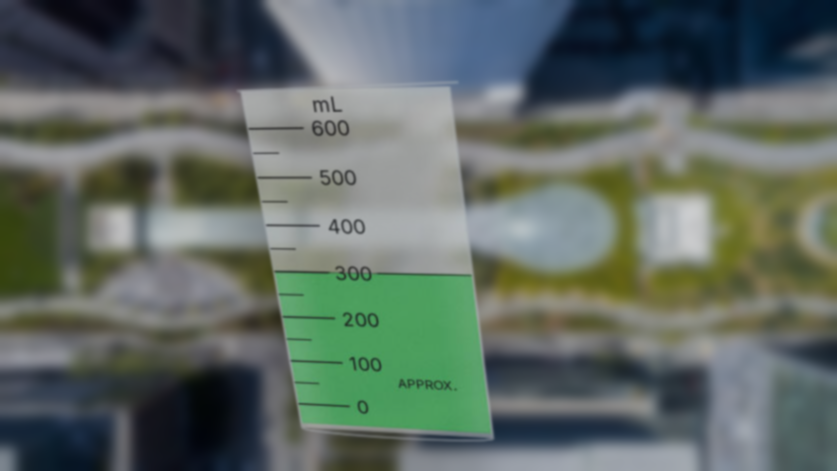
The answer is 300 mL
